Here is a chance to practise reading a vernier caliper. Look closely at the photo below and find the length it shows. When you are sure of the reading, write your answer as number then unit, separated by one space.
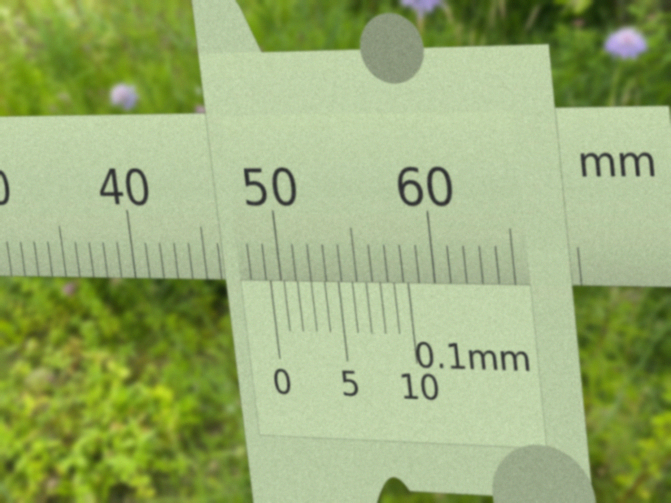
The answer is 49.3 mm
